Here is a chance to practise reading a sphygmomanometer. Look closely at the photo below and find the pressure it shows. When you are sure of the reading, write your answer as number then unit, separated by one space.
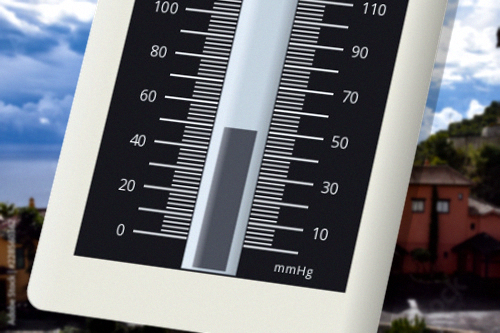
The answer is 50 mmHg
